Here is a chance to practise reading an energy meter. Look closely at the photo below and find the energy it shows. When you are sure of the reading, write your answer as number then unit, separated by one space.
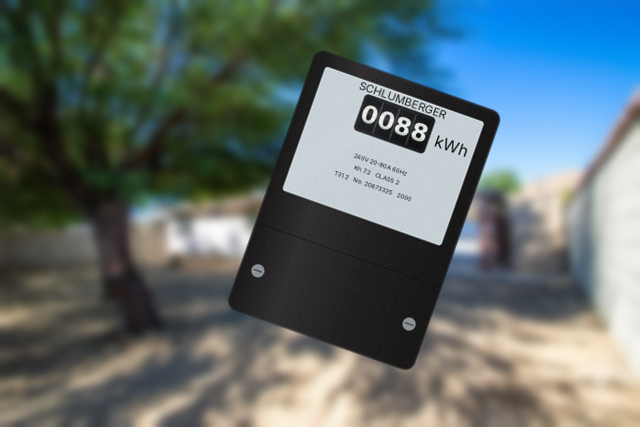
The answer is 88 kWh
